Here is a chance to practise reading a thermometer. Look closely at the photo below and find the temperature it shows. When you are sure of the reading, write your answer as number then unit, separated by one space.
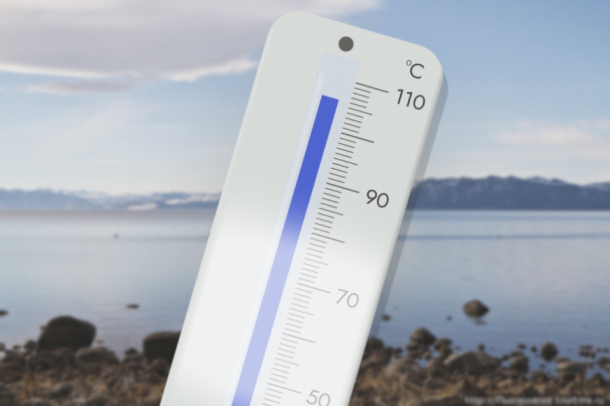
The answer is 106 °C
